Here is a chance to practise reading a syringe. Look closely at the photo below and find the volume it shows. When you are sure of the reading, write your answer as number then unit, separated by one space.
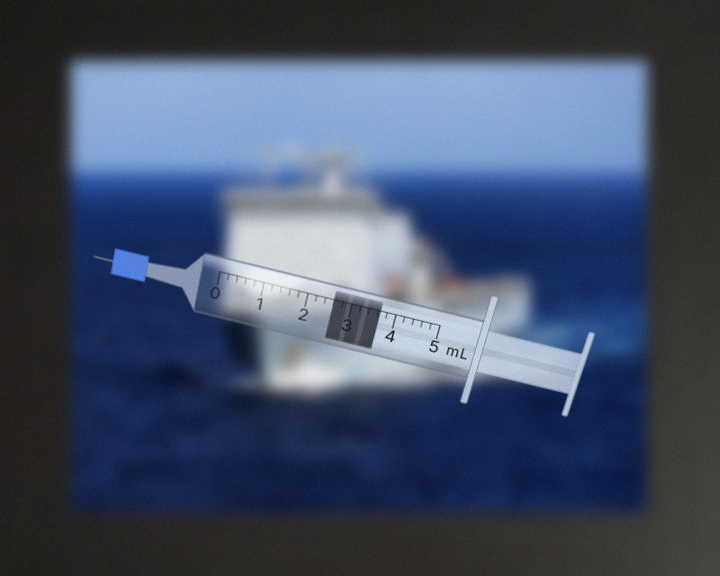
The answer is 2.6 mL
